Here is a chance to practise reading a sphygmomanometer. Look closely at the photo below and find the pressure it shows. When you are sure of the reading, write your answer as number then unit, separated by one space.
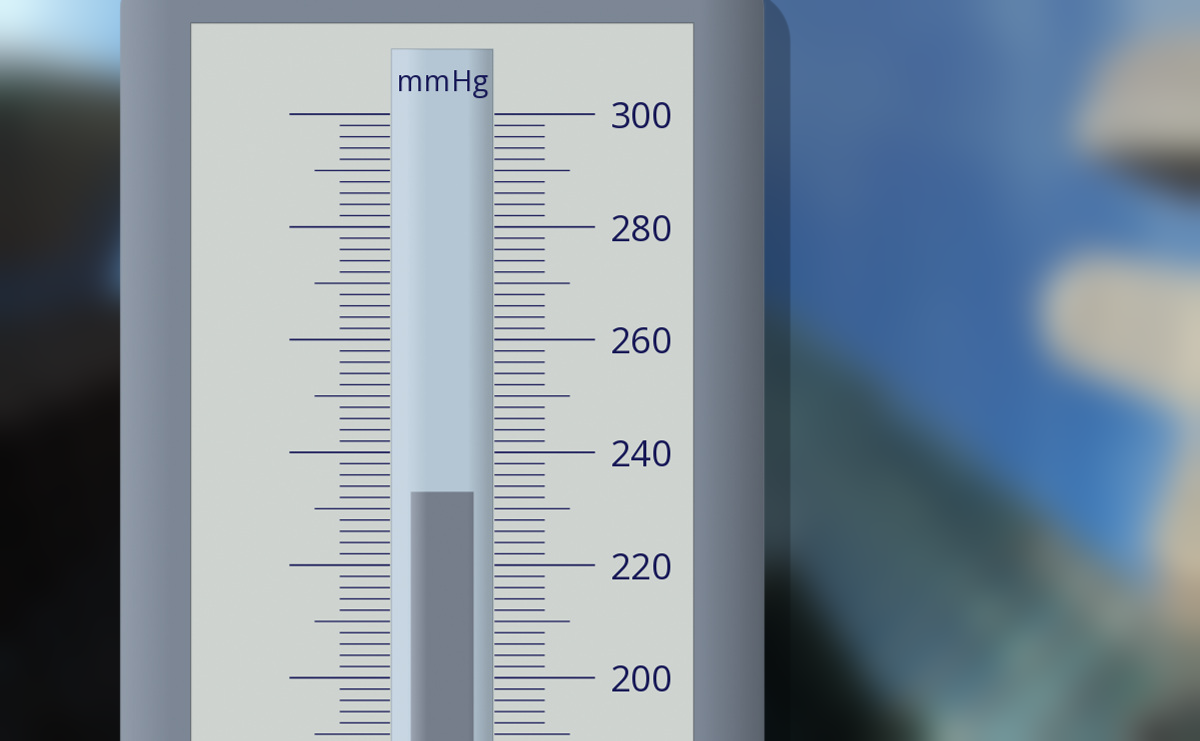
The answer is 233 mmHg
